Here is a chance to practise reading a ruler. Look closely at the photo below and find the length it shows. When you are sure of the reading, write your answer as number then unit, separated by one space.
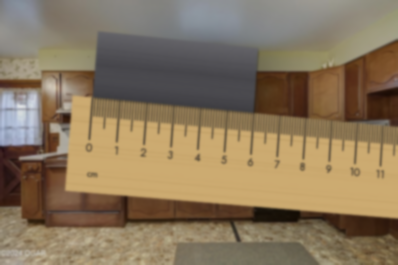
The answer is 6 cm
